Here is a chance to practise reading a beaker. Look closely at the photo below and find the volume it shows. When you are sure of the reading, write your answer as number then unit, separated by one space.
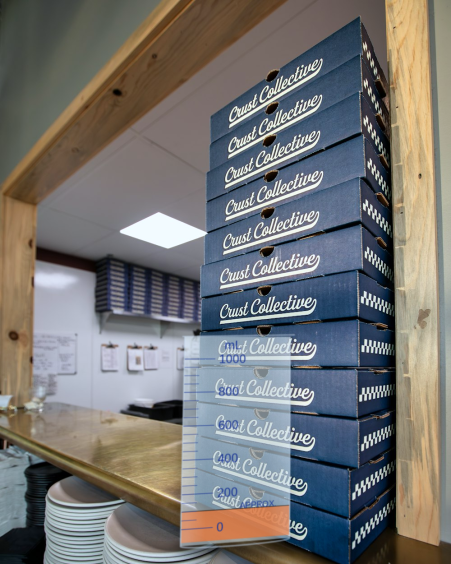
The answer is 100 mL
